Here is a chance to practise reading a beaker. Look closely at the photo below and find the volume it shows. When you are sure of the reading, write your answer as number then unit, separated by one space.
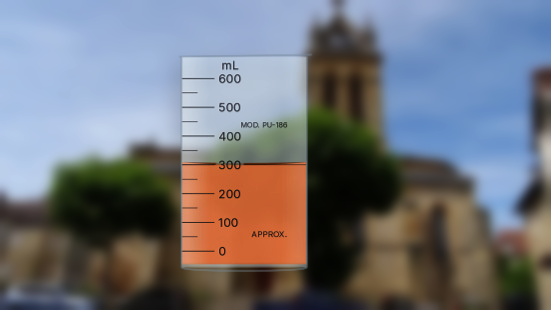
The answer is 300 mL
